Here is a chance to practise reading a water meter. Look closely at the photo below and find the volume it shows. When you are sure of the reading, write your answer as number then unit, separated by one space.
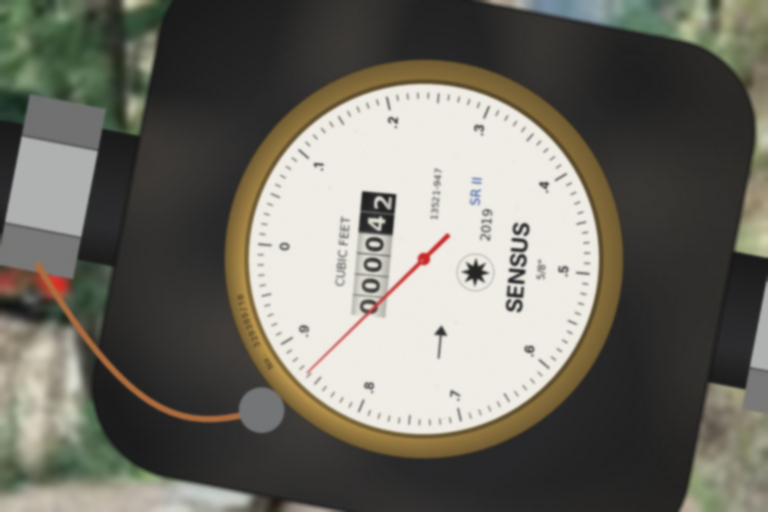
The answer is 41.86 ft³
